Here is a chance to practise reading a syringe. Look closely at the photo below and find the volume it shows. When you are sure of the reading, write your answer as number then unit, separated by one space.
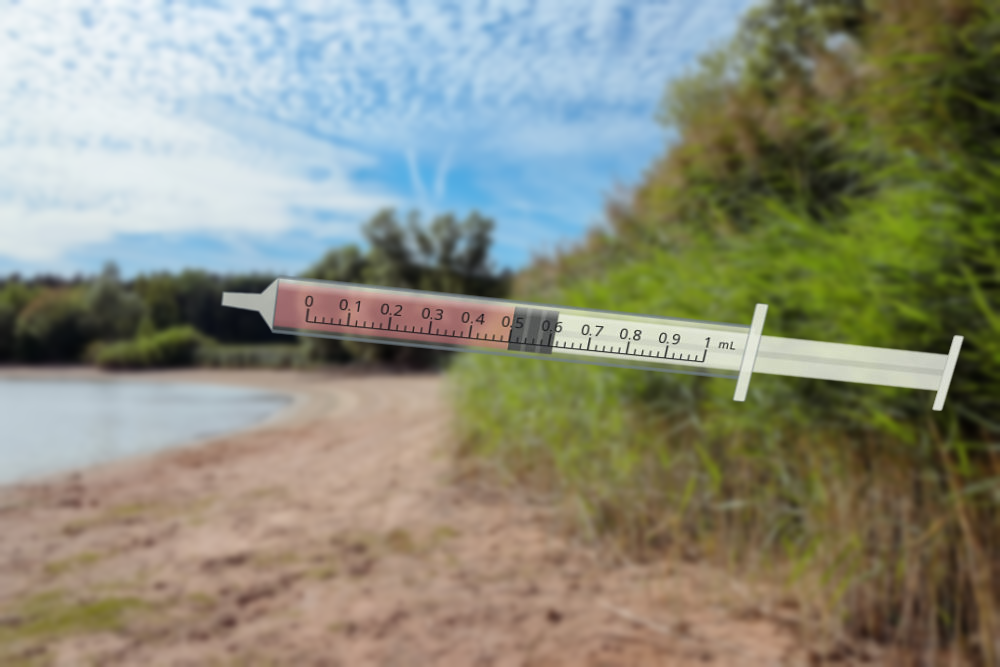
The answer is 0.5 mL
